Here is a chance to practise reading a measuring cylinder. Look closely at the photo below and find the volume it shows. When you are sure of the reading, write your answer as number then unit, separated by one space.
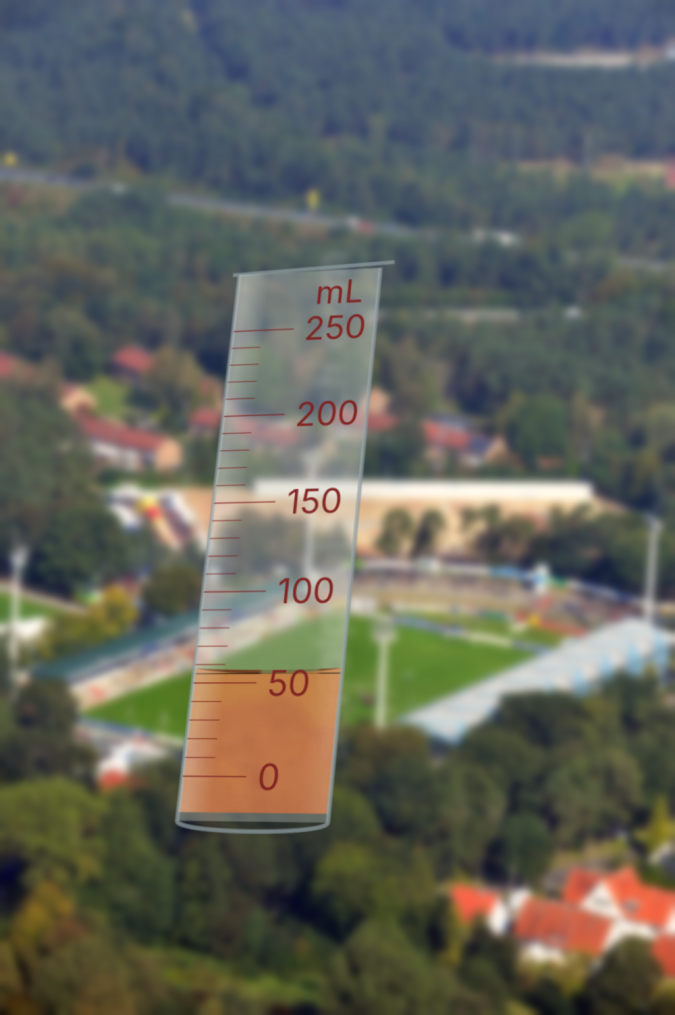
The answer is 55 mL
